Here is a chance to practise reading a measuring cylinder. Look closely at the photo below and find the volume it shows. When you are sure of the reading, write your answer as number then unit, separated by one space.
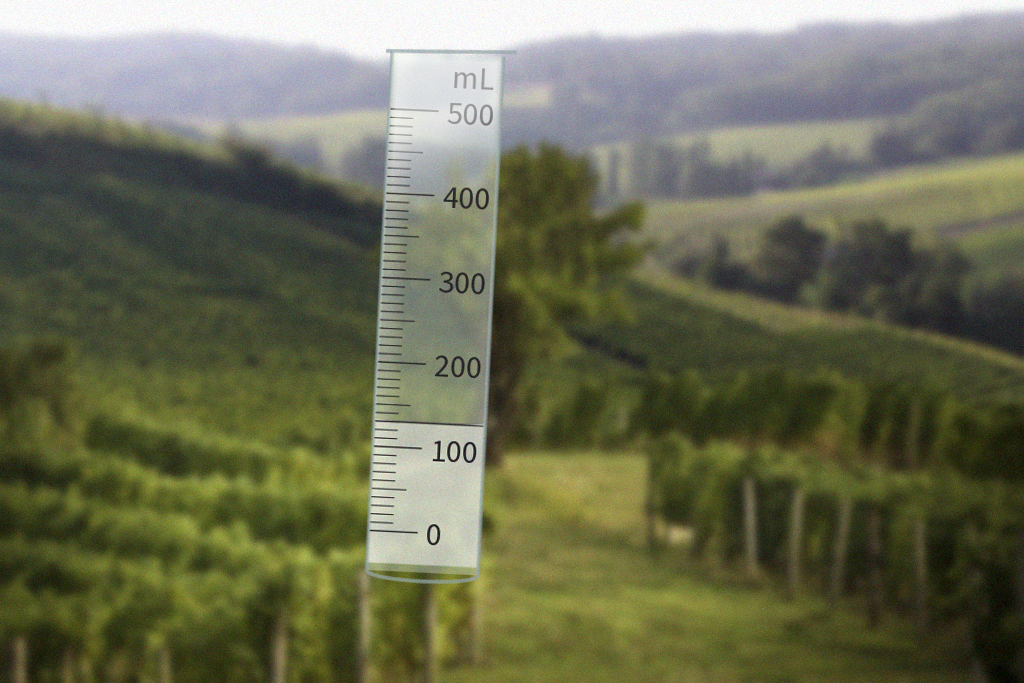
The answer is 130 mL
